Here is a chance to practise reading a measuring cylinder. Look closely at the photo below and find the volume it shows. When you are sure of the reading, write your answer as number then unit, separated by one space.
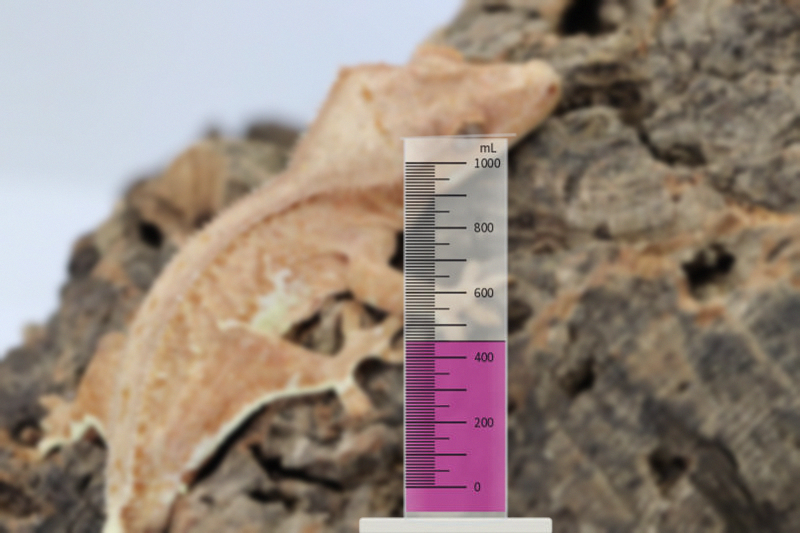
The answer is 450 mL
